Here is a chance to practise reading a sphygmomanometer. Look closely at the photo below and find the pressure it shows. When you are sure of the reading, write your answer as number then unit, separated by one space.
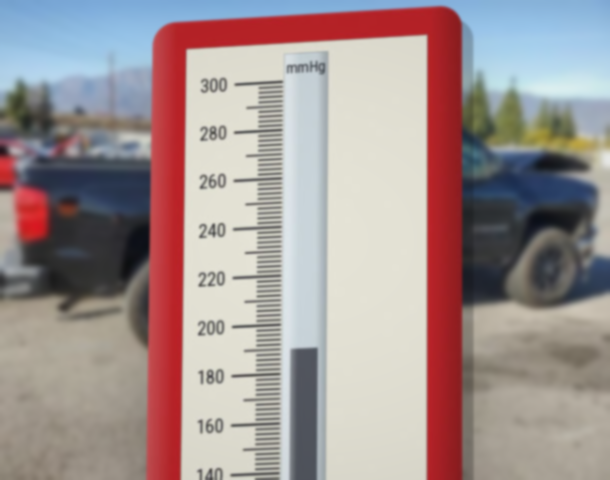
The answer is 190 mmHg
